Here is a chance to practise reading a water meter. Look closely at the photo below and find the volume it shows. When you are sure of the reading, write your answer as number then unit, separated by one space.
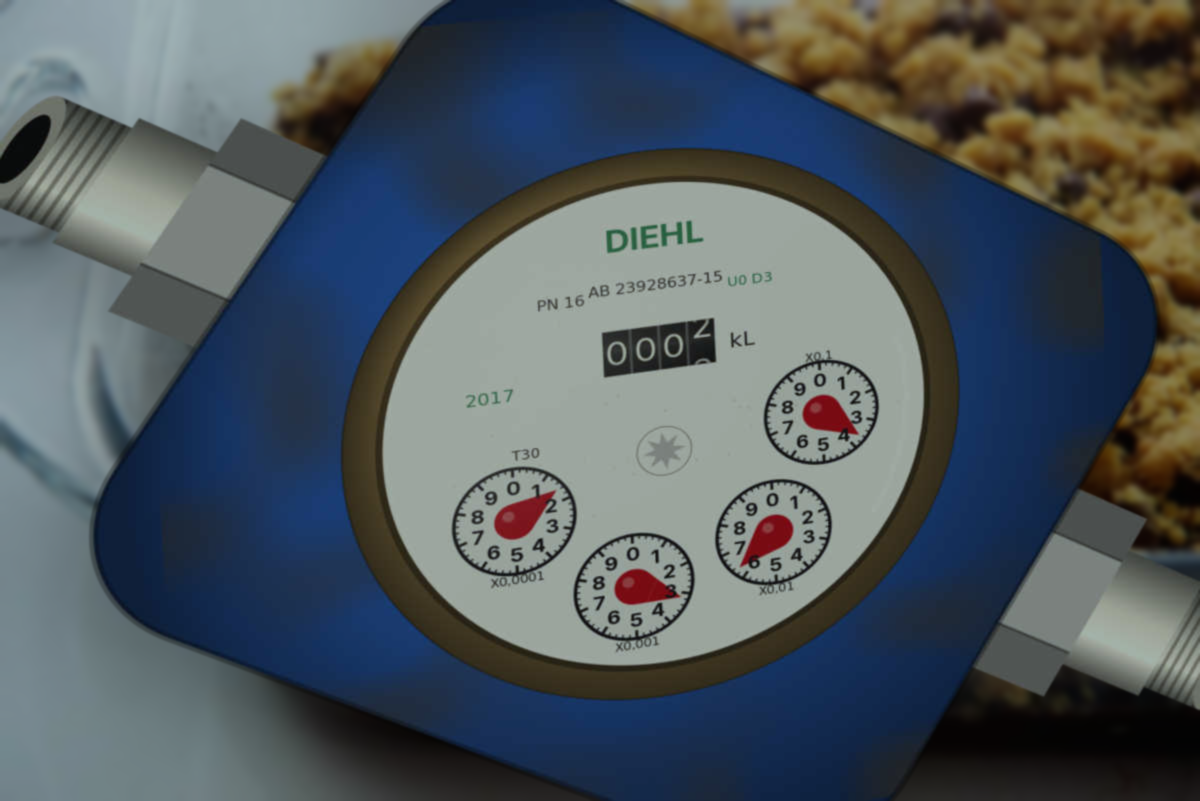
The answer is 2.3631 kL
